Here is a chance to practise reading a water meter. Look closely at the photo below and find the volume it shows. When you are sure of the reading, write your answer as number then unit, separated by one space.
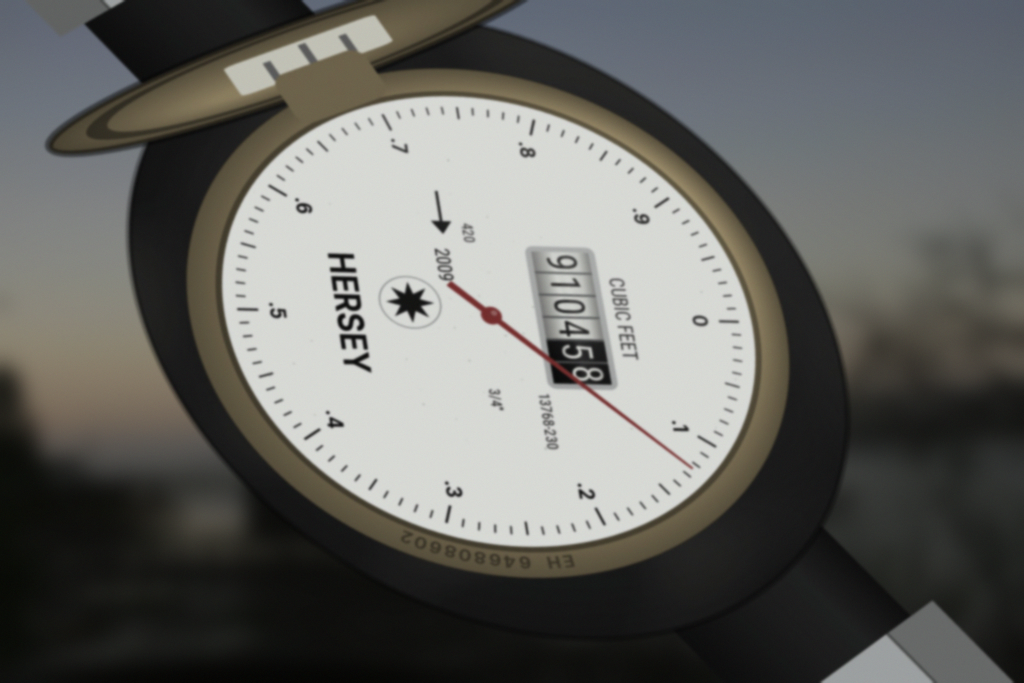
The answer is 910458.12 ft³
